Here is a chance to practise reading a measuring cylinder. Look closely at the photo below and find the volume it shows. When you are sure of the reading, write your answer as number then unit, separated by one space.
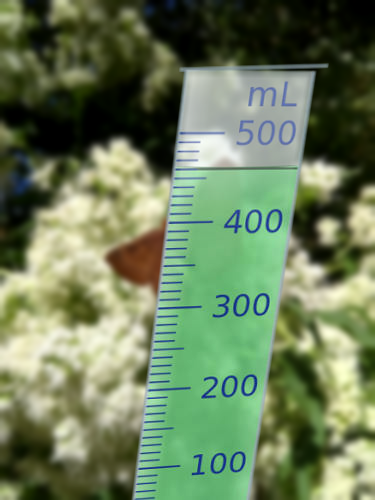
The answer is 460 mL
